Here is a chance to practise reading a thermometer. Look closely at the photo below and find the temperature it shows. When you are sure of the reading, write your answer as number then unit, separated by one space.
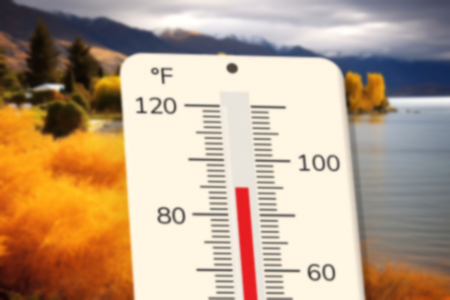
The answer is 90 °F
